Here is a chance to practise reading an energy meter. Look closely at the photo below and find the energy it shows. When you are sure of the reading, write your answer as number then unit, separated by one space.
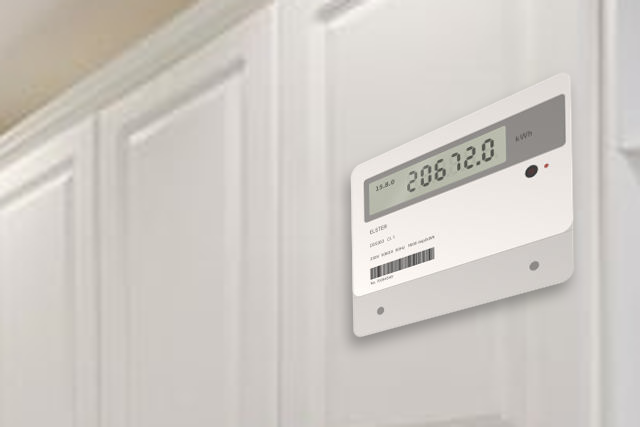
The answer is 20672.0 kWh
